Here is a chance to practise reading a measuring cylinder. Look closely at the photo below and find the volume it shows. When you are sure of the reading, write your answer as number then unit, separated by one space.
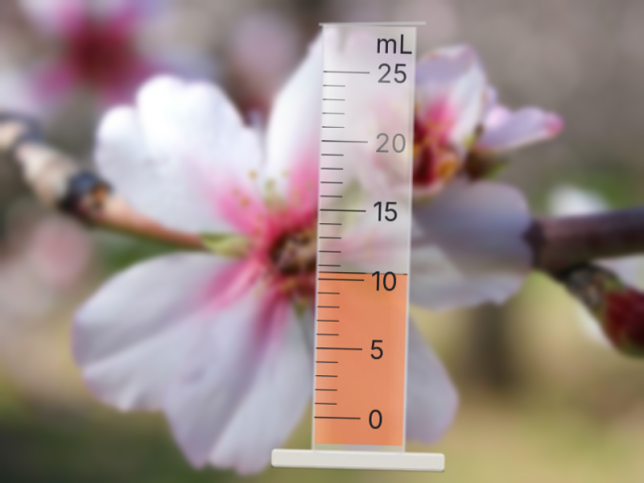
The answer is 10.5 mL
